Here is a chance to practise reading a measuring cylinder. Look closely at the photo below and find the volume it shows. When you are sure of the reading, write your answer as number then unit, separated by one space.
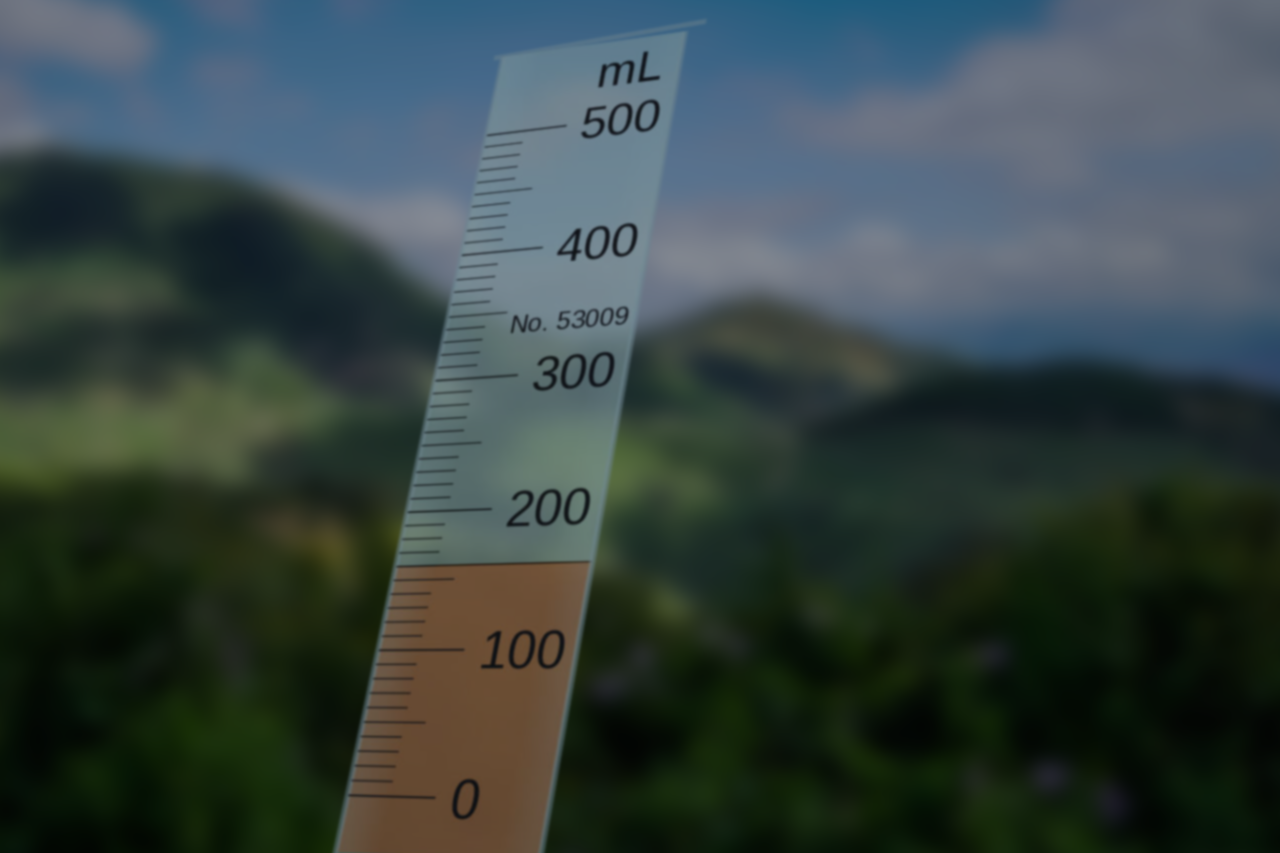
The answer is 160 mL
